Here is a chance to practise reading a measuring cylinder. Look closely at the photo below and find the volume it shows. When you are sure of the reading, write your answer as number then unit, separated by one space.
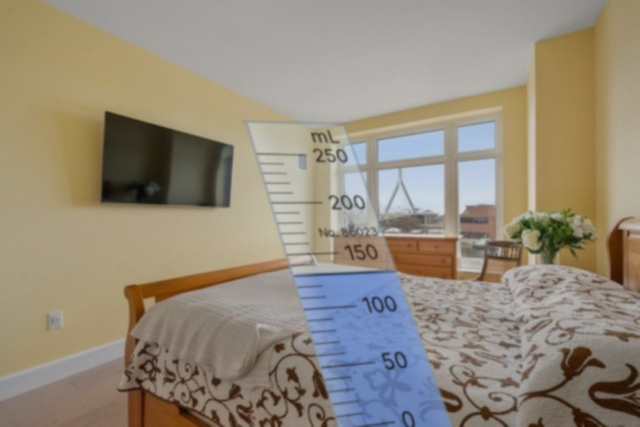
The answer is 130 mL
